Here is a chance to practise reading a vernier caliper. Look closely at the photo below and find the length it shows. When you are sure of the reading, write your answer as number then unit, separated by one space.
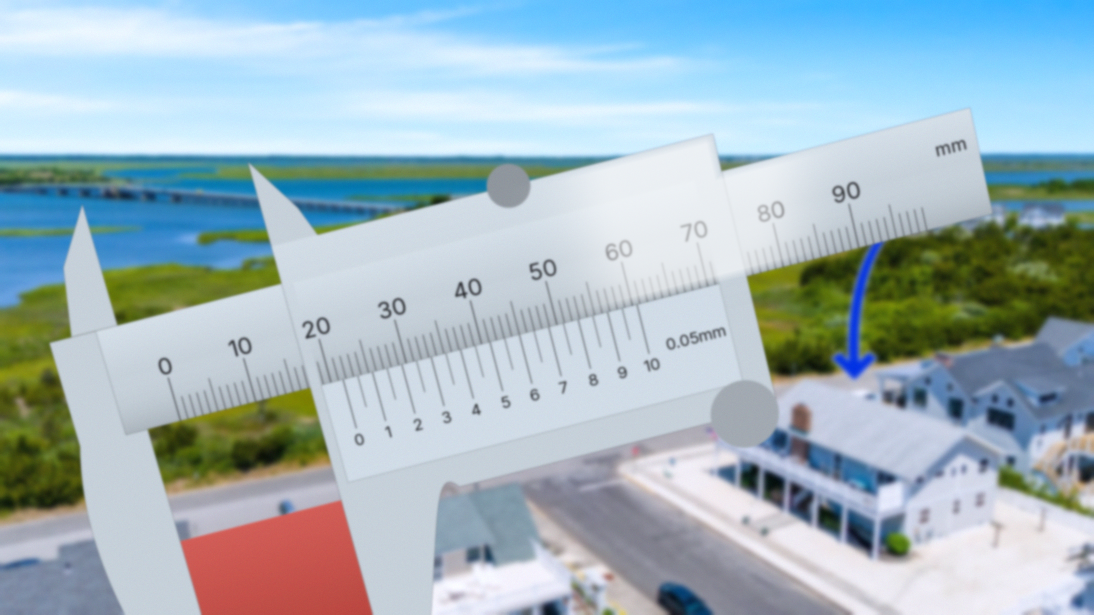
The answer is 21.6 mm
